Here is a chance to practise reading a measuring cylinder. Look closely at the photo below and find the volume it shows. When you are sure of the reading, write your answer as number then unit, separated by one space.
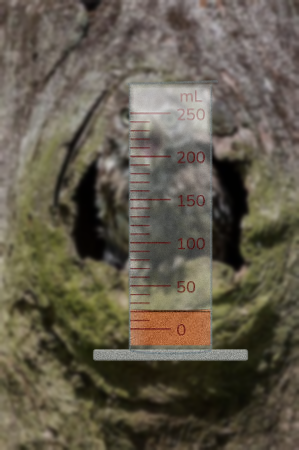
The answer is 20 mL
